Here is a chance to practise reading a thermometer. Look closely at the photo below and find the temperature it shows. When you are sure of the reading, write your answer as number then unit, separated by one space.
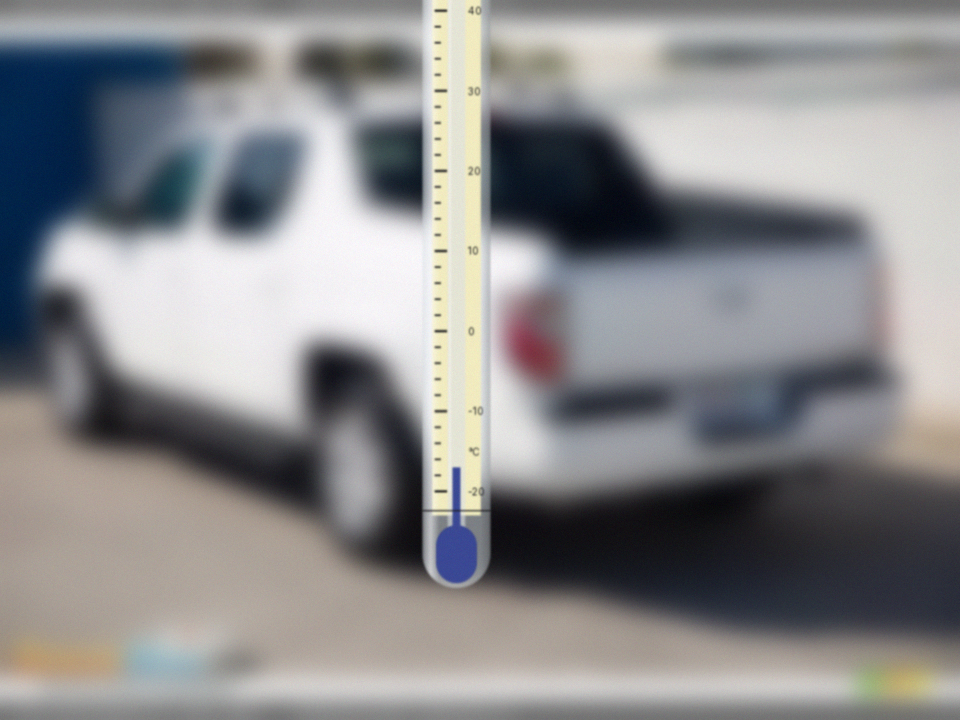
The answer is -17 °C
